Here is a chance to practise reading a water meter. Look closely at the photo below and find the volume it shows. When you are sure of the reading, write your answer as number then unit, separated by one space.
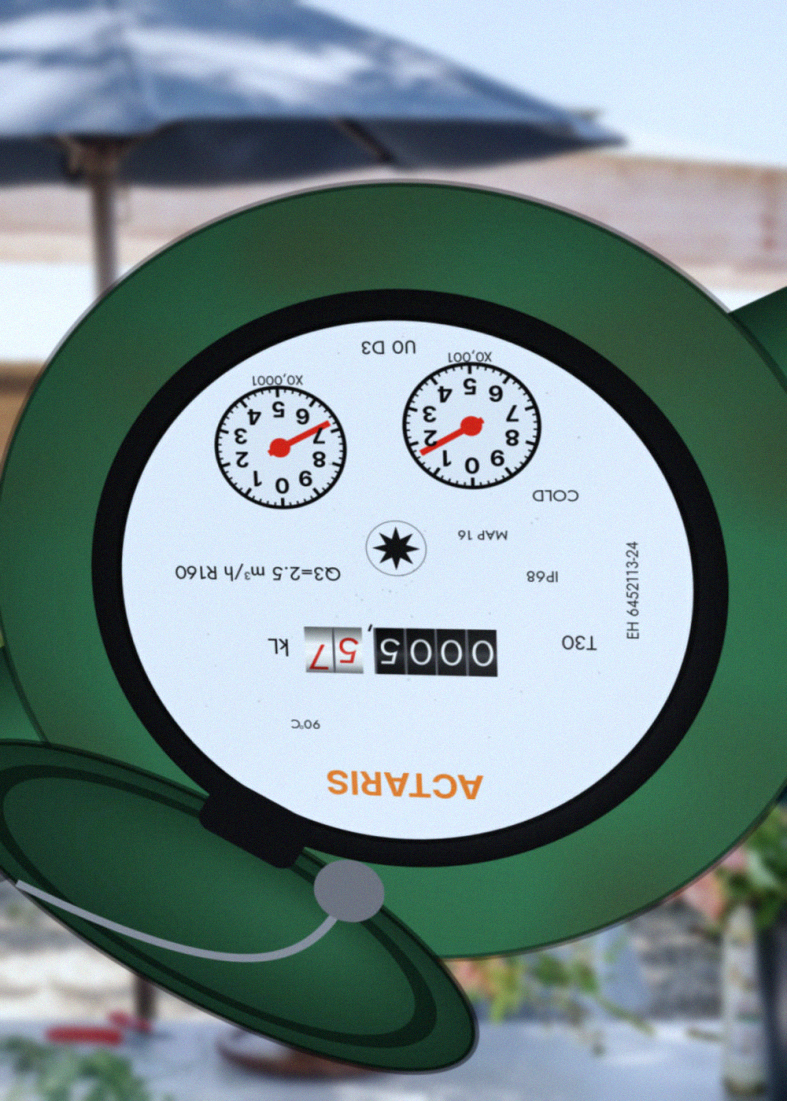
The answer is 5.5716 kL
